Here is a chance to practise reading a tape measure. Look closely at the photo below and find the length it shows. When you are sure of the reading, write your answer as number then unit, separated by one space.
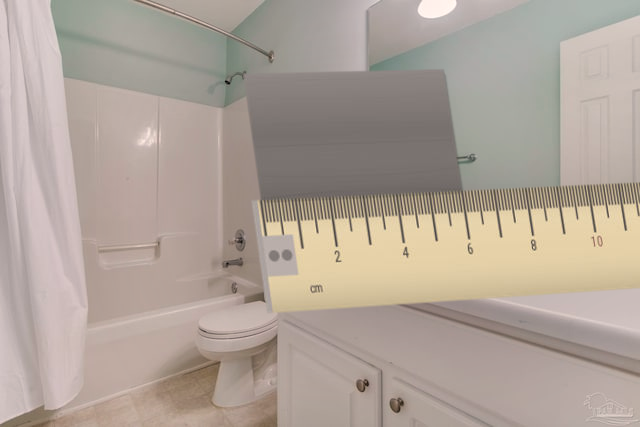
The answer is 6 cm
